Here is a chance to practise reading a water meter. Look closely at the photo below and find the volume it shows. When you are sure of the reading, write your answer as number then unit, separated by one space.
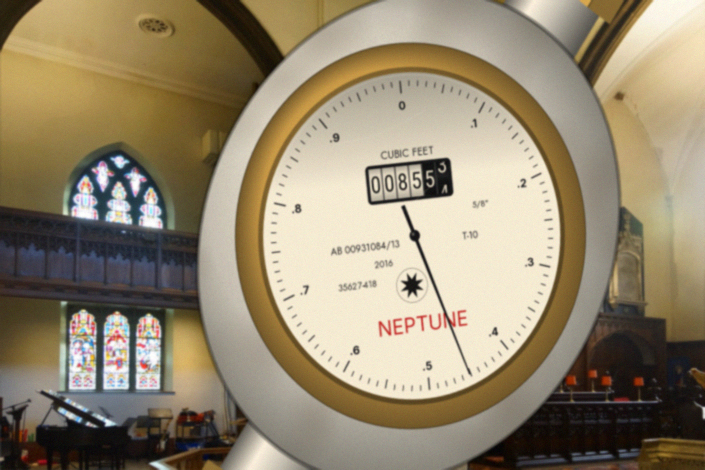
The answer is 8553.45 ft³
